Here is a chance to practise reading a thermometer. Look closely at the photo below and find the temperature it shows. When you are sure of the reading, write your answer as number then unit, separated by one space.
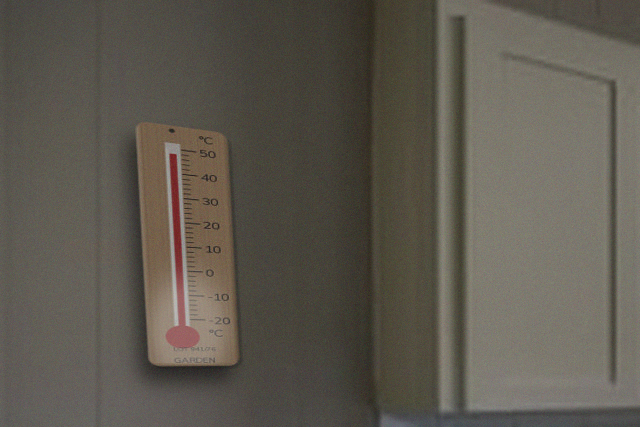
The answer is 48 °C
